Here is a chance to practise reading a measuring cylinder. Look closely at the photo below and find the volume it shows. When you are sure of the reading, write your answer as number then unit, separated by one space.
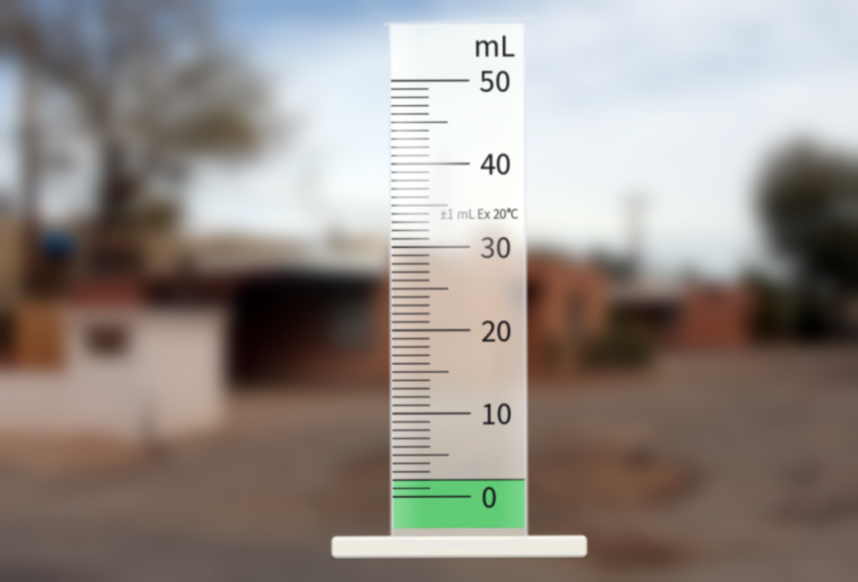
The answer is 2 mL
